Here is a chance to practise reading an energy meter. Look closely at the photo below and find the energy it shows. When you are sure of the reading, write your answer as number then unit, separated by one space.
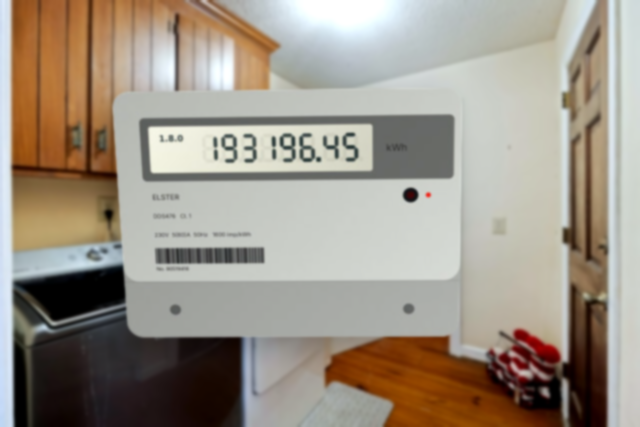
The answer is 193196.45 kWh
